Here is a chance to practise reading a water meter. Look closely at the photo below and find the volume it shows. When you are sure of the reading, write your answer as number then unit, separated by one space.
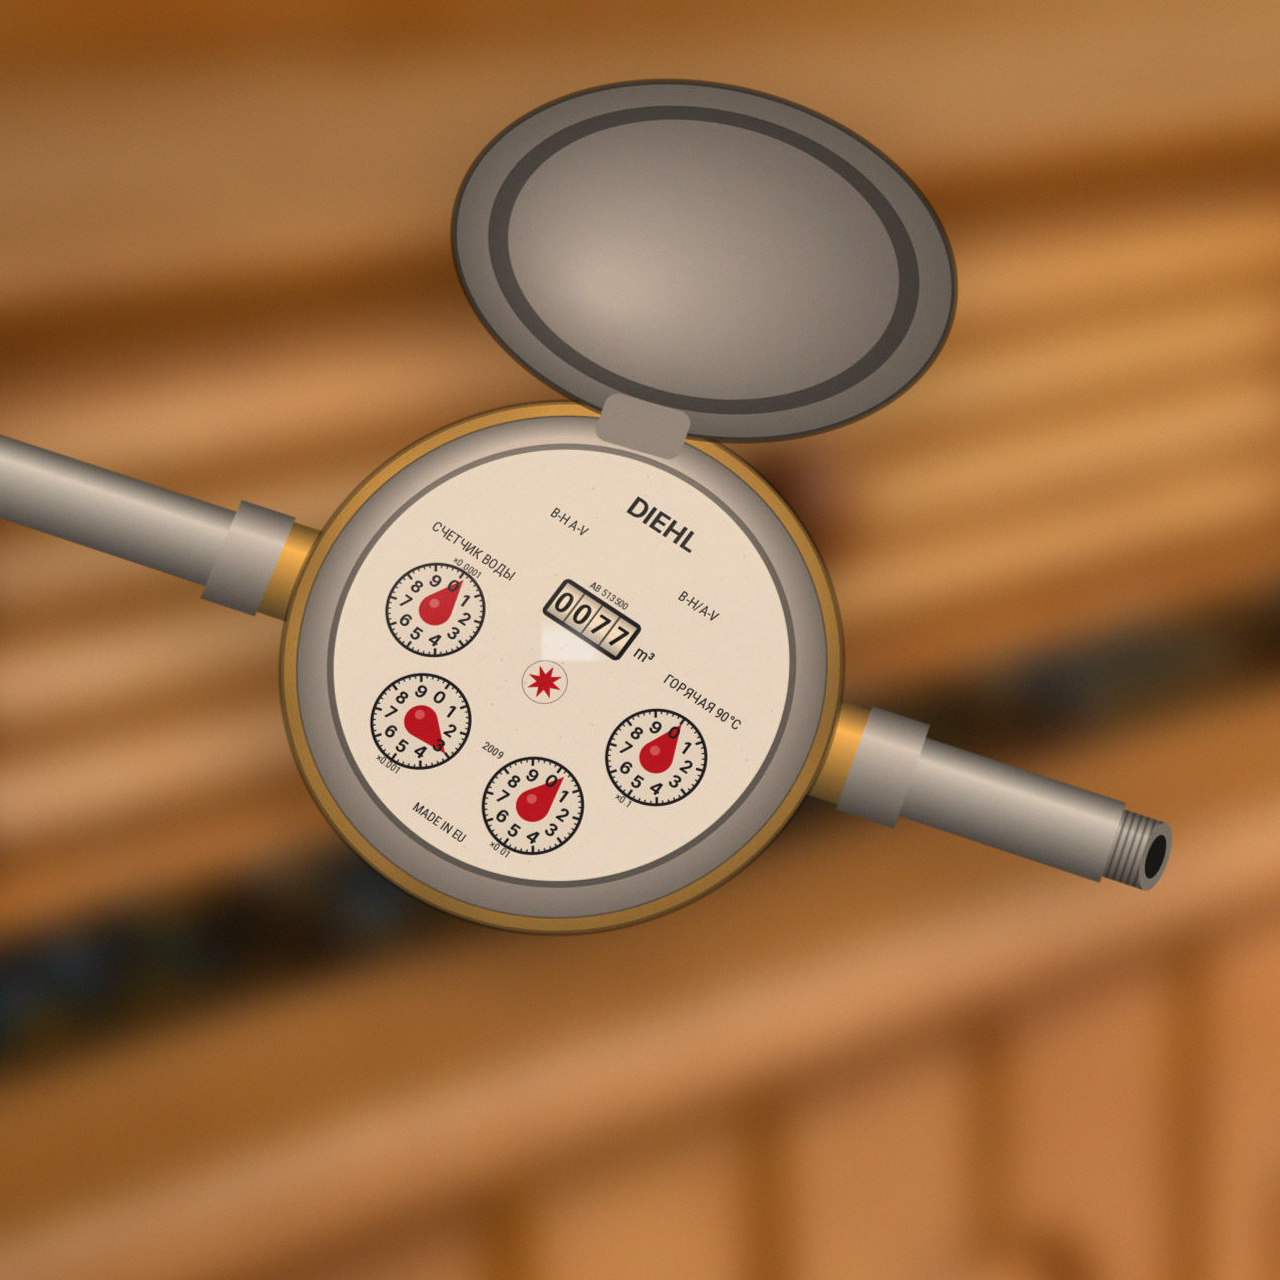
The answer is 77.0030 m³
